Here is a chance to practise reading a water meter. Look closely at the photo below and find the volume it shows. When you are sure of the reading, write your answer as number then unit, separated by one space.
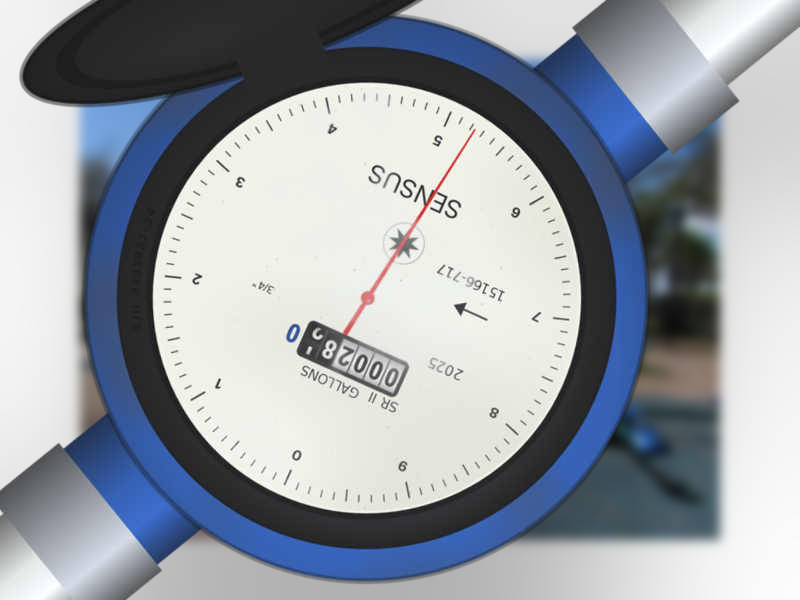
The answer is 2815.2 gal
